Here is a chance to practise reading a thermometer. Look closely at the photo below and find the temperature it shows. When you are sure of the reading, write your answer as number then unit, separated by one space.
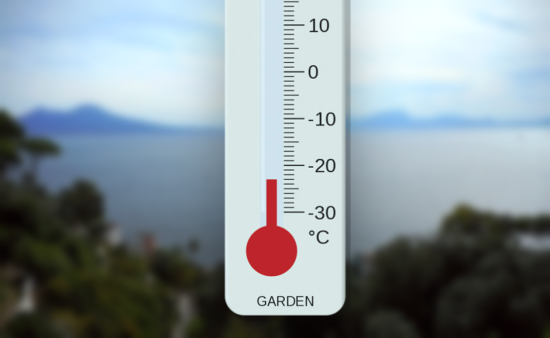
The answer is -23 °C
